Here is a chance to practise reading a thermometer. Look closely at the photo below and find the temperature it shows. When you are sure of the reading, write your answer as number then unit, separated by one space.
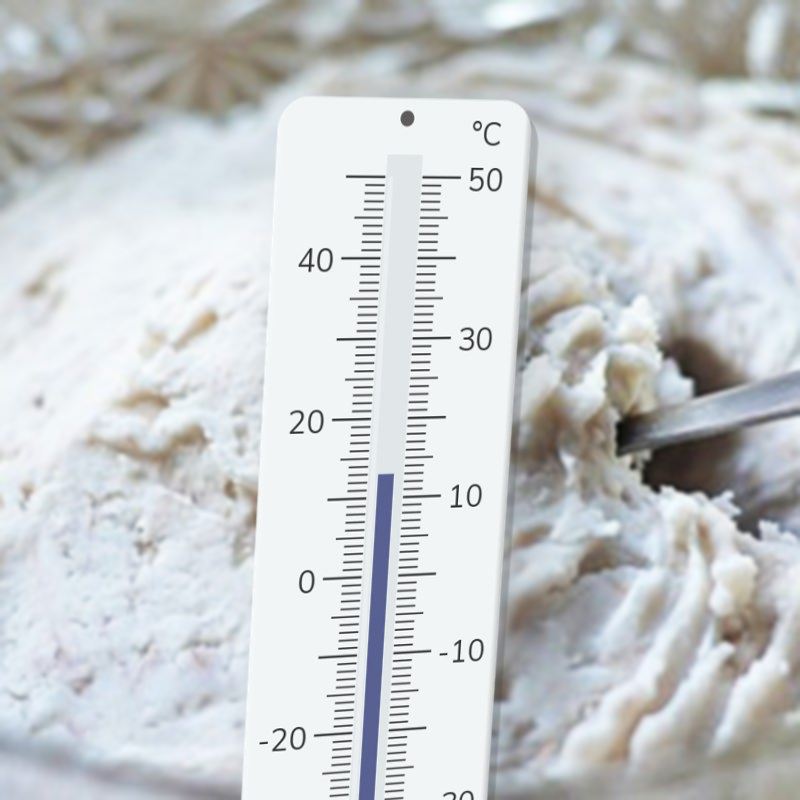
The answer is 13 °C
